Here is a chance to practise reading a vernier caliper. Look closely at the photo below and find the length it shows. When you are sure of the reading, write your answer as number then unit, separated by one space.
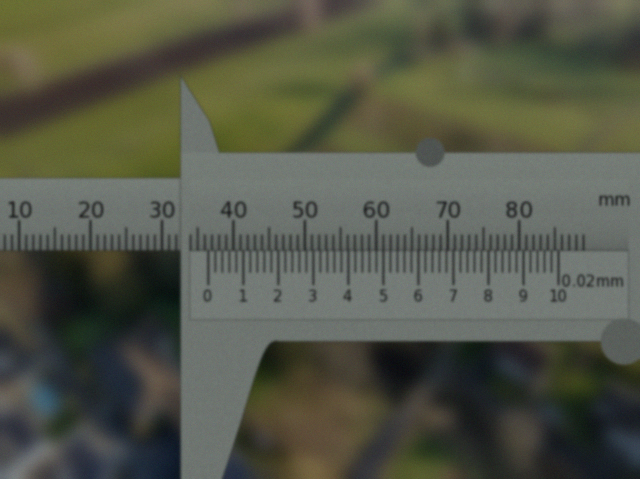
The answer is 36.5 mm
